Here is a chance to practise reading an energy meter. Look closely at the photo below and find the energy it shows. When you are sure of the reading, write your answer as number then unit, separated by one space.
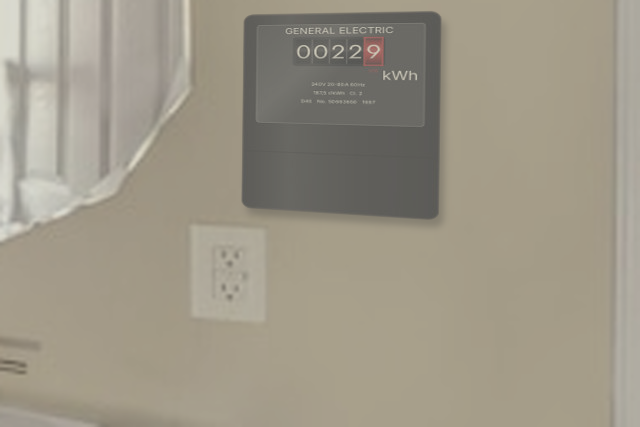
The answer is 22.9 kWh
